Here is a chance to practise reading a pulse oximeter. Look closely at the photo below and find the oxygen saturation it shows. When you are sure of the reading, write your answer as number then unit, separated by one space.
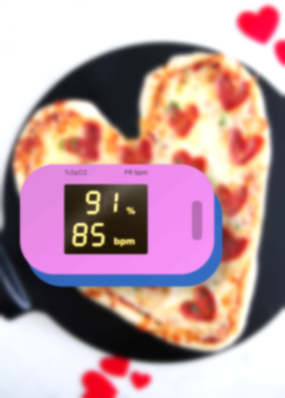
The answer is 91 %
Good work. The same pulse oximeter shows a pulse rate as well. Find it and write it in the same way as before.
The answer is 85 bpm
